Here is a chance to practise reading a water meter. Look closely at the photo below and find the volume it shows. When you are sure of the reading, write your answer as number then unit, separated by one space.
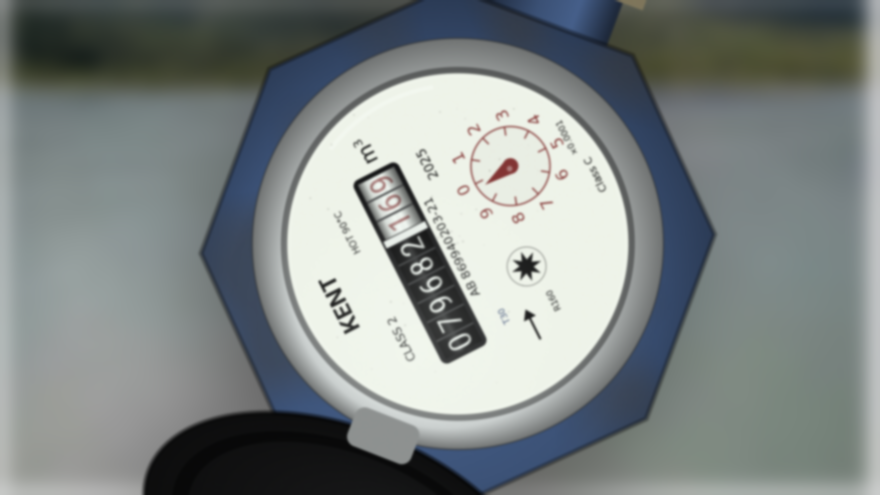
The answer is 79682.1689 m³
